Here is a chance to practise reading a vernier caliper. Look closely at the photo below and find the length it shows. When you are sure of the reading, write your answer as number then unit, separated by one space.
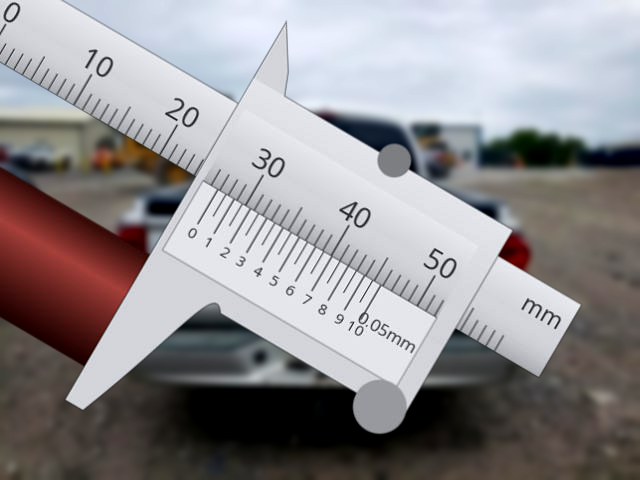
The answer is 26.8 mm
